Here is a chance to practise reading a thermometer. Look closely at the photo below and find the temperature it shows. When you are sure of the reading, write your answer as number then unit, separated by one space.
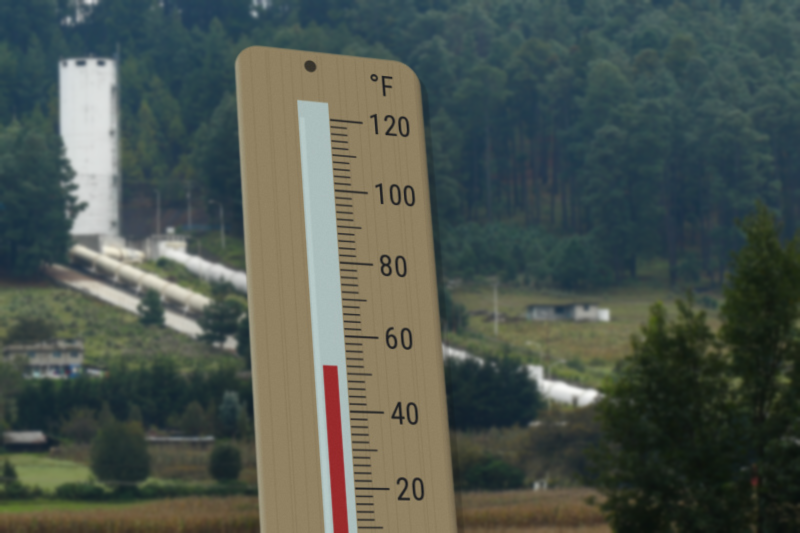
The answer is 52 °F
